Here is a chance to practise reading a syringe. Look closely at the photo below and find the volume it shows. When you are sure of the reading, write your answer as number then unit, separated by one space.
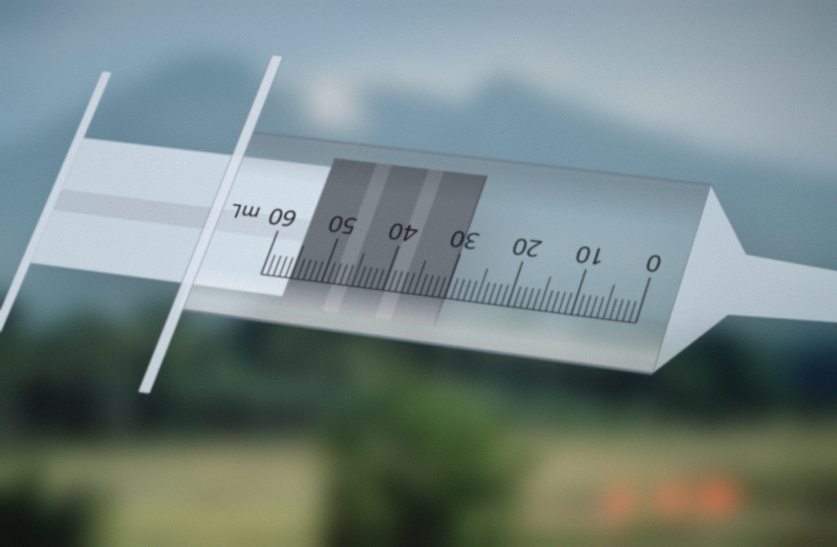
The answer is 30 mL
